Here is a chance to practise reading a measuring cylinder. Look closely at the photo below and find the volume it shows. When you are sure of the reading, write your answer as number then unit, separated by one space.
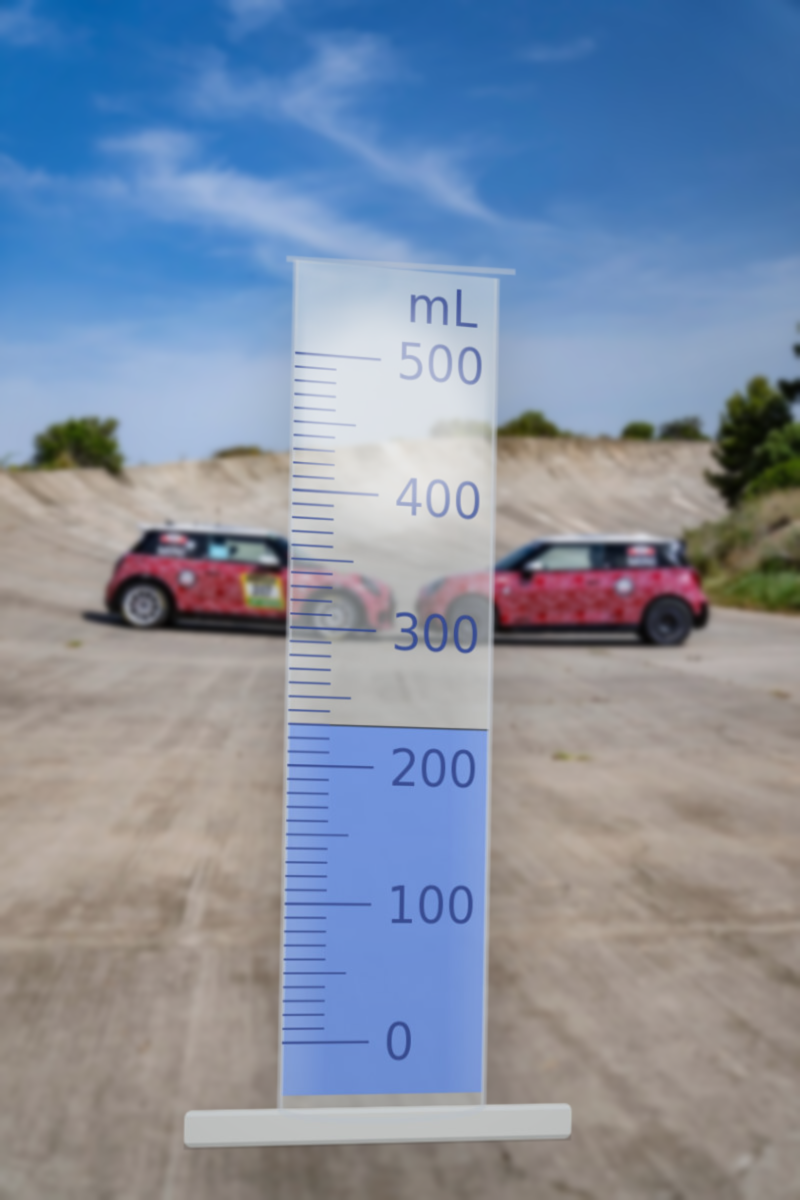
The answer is 230 mL
